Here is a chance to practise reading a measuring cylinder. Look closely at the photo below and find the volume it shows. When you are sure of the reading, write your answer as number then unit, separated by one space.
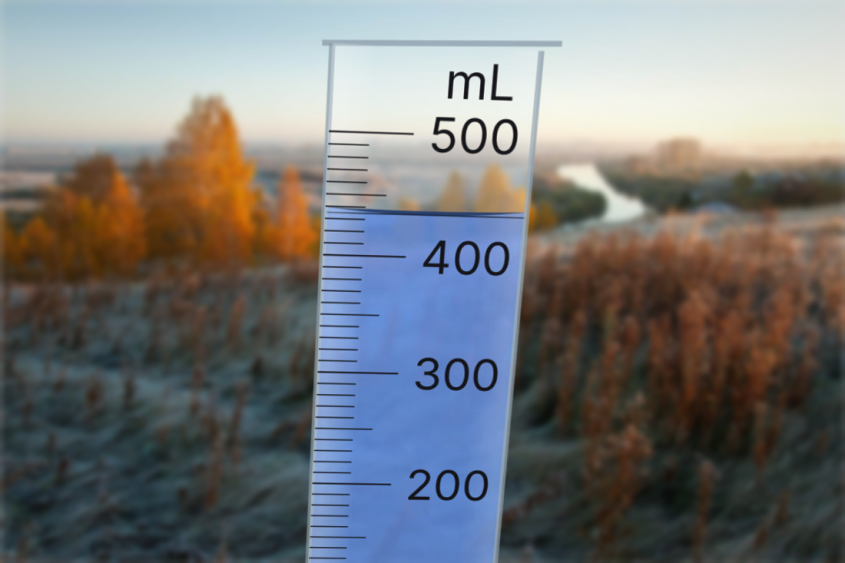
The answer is 435 mL
